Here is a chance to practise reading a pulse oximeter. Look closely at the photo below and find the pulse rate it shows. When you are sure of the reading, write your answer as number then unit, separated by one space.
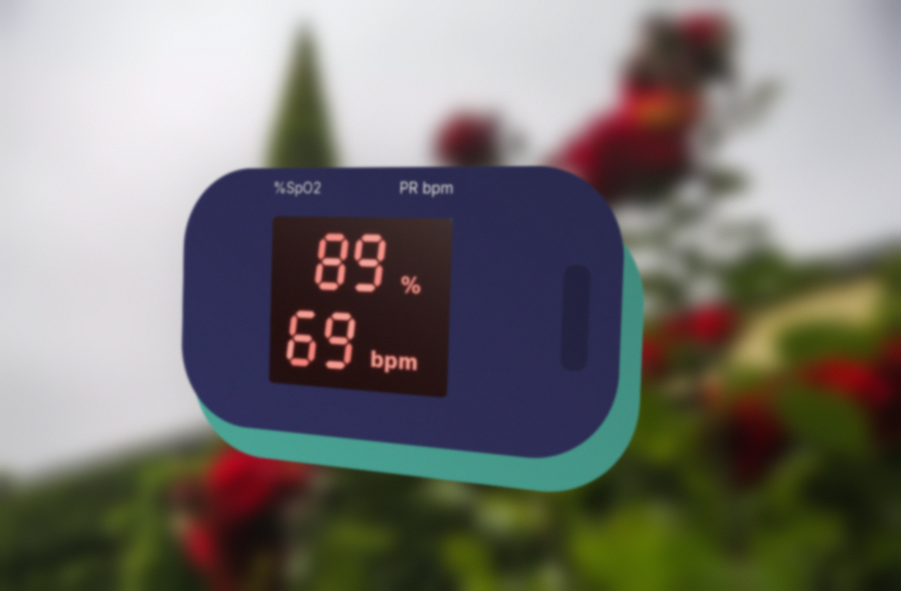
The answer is 69 bpm
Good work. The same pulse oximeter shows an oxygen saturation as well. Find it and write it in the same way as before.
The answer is 89 %
